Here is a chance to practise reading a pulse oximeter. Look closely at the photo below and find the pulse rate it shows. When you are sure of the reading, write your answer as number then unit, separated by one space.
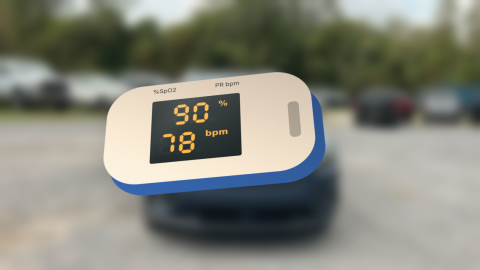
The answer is 78 bpm
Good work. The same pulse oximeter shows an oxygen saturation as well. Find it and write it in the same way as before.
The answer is 90 %
